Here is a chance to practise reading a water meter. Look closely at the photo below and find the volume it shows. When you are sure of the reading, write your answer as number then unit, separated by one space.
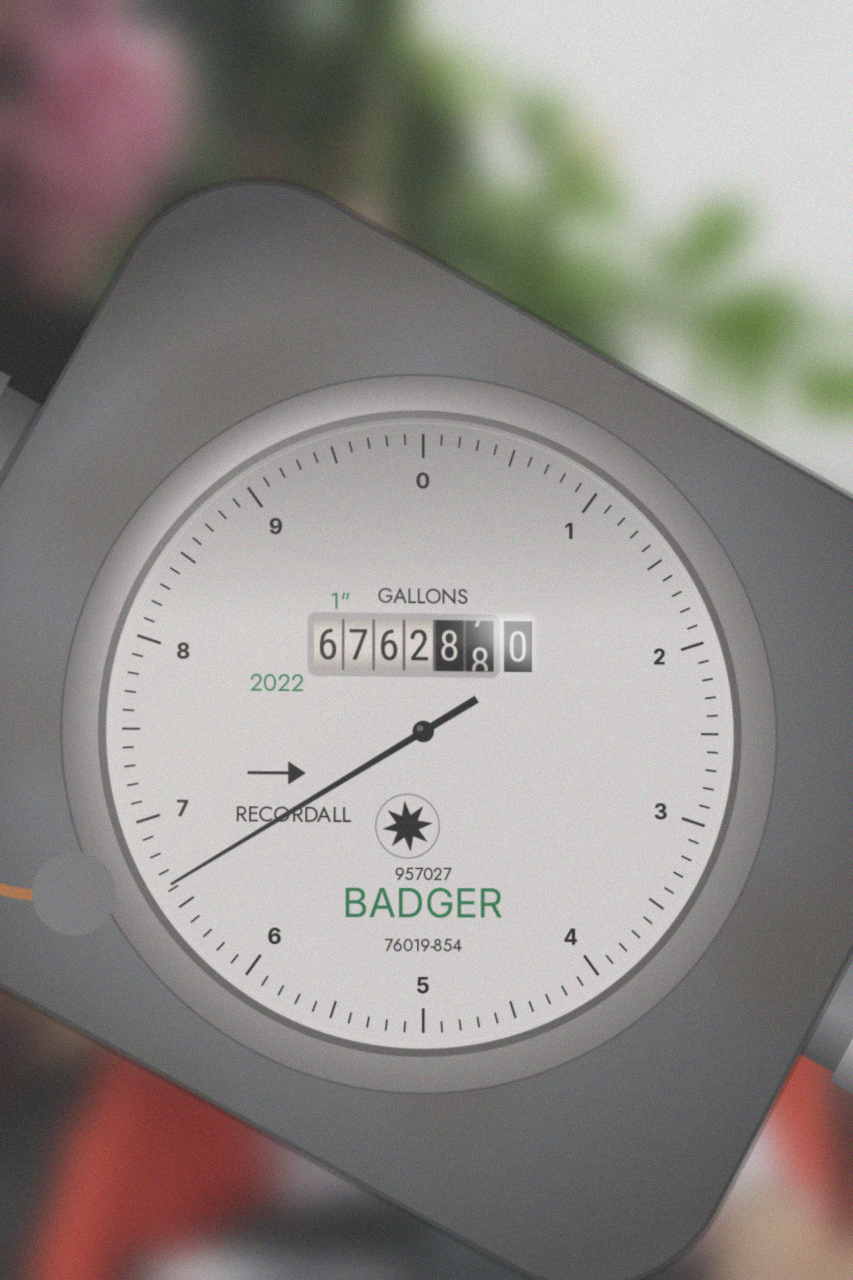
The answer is 6762876.6 gal
